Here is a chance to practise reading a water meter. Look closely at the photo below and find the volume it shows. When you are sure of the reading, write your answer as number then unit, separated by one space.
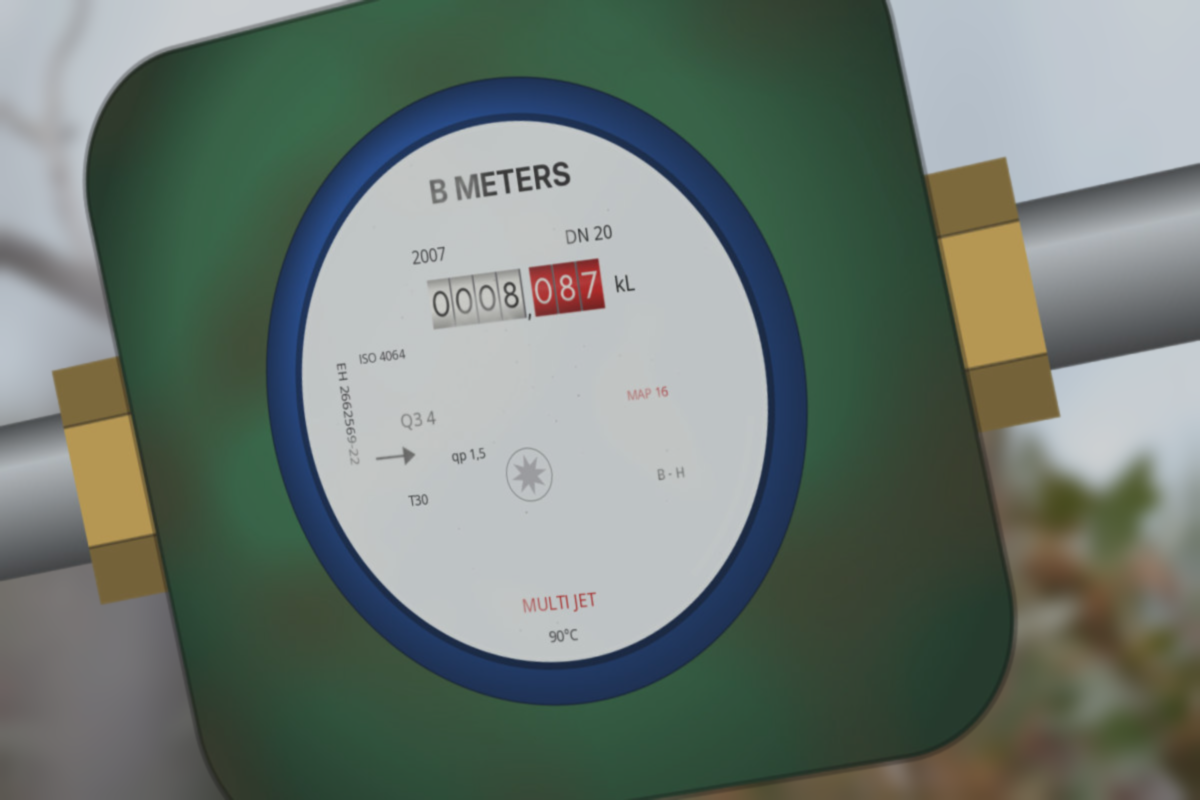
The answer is 8.087 kL
